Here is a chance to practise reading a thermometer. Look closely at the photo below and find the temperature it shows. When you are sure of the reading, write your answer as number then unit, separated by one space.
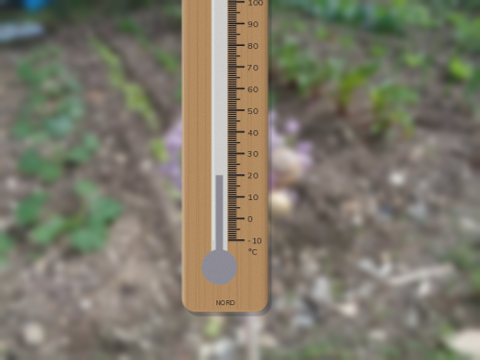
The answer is 20 °C
